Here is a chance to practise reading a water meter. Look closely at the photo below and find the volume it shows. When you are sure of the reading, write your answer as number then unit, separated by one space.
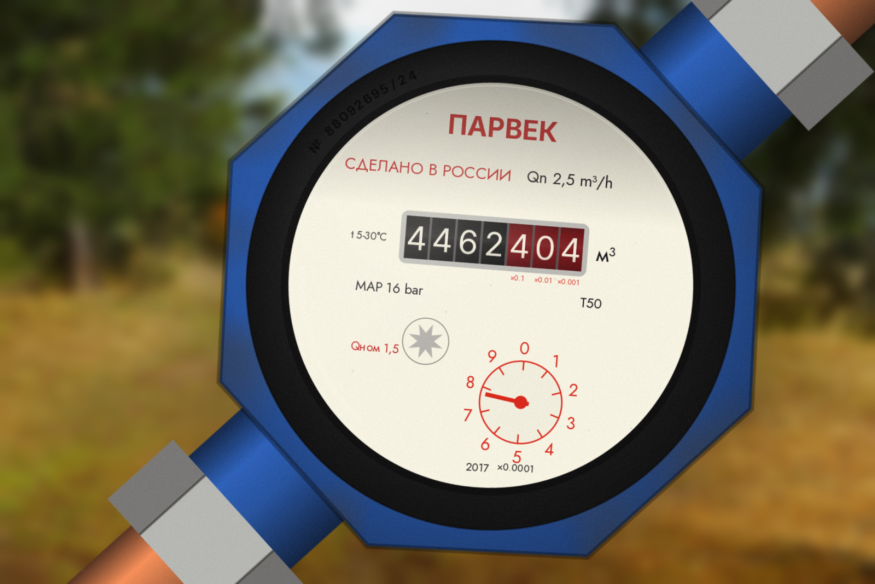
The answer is 4462.4047 m³
